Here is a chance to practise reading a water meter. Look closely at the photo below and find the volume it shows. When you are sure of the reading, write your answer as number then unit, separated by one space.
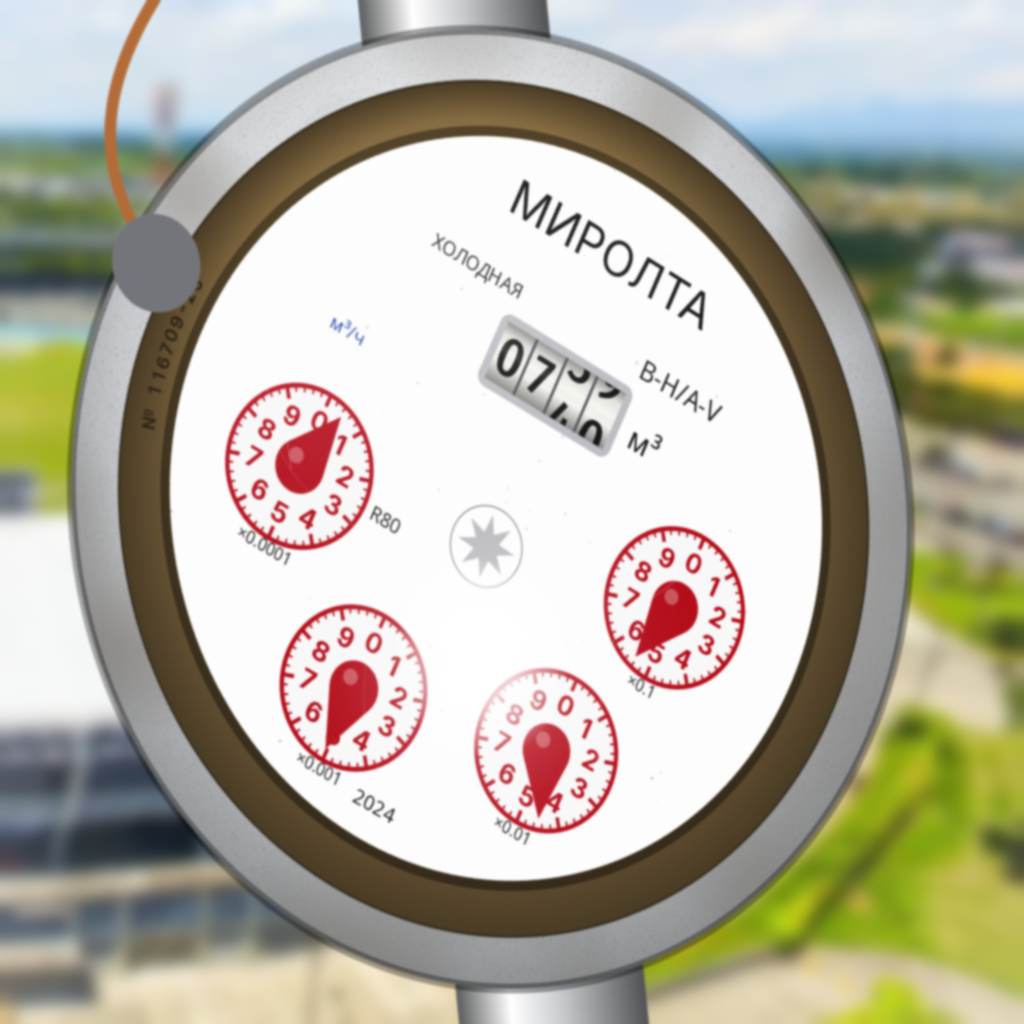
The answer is 739.5450 m³
